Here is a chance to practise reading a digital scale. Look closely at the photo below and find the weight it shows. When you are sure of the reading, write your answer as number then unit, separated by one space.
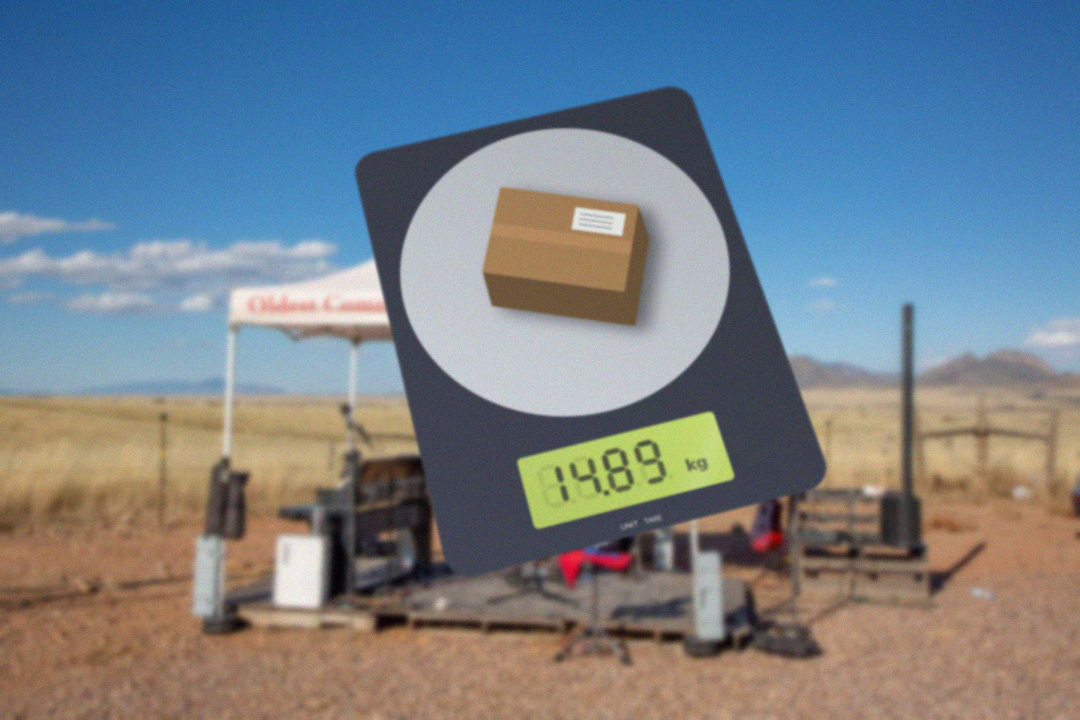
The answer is 14.89 kg
